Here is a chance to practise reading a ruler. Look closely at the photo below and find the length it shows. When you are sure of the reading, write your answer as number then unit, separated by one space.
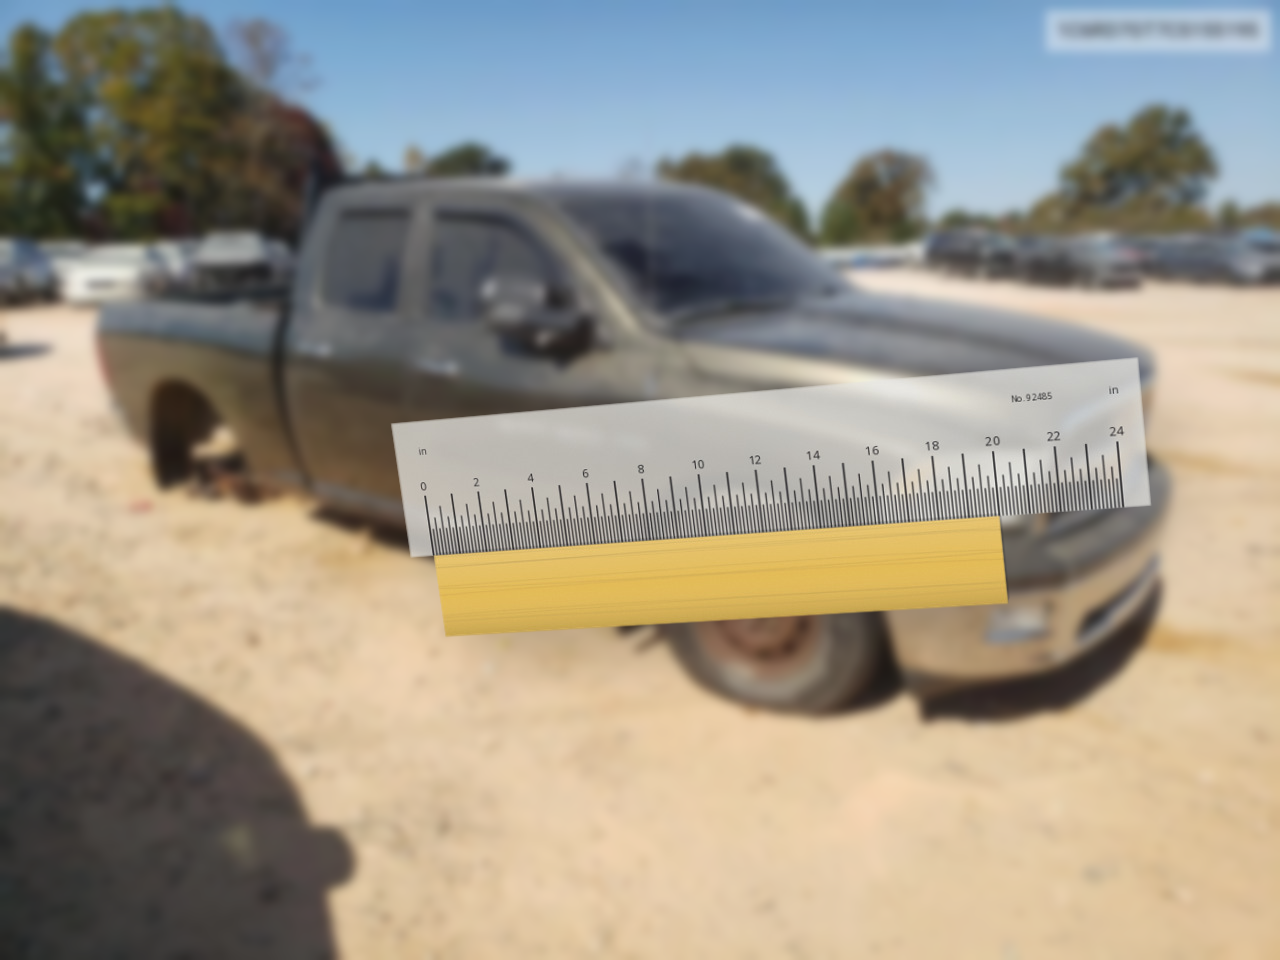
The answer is 20 in
